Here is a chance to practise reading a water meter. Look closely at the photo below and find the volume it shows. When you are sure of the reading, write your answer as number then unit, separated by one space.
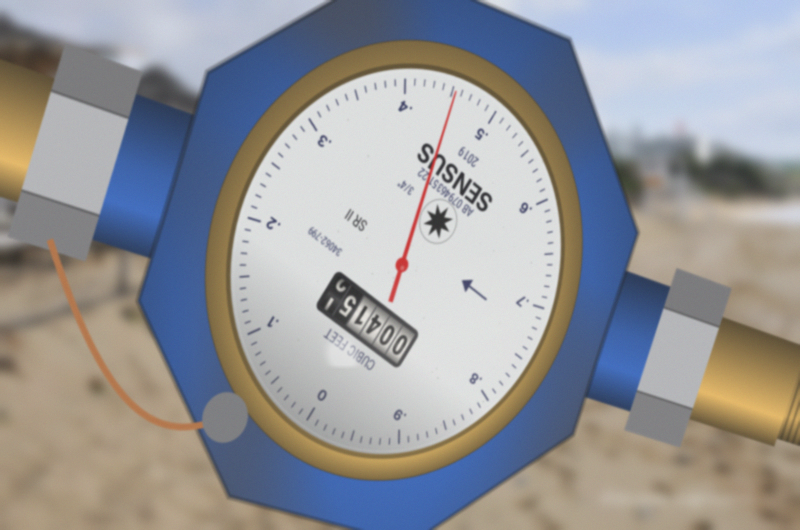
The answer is 4151.45 ft³
